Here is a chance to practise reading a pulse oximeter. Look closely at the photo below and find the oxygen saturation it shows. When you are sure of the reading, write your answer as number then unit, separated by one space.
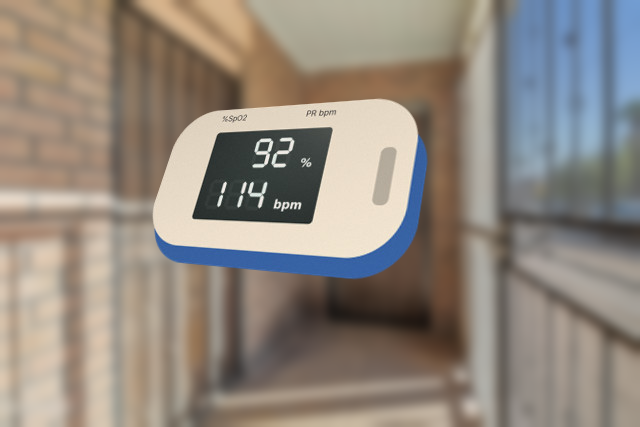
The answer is 92 %
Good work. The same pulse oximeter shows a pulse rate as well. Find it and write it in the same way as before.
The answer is 114 bpm
